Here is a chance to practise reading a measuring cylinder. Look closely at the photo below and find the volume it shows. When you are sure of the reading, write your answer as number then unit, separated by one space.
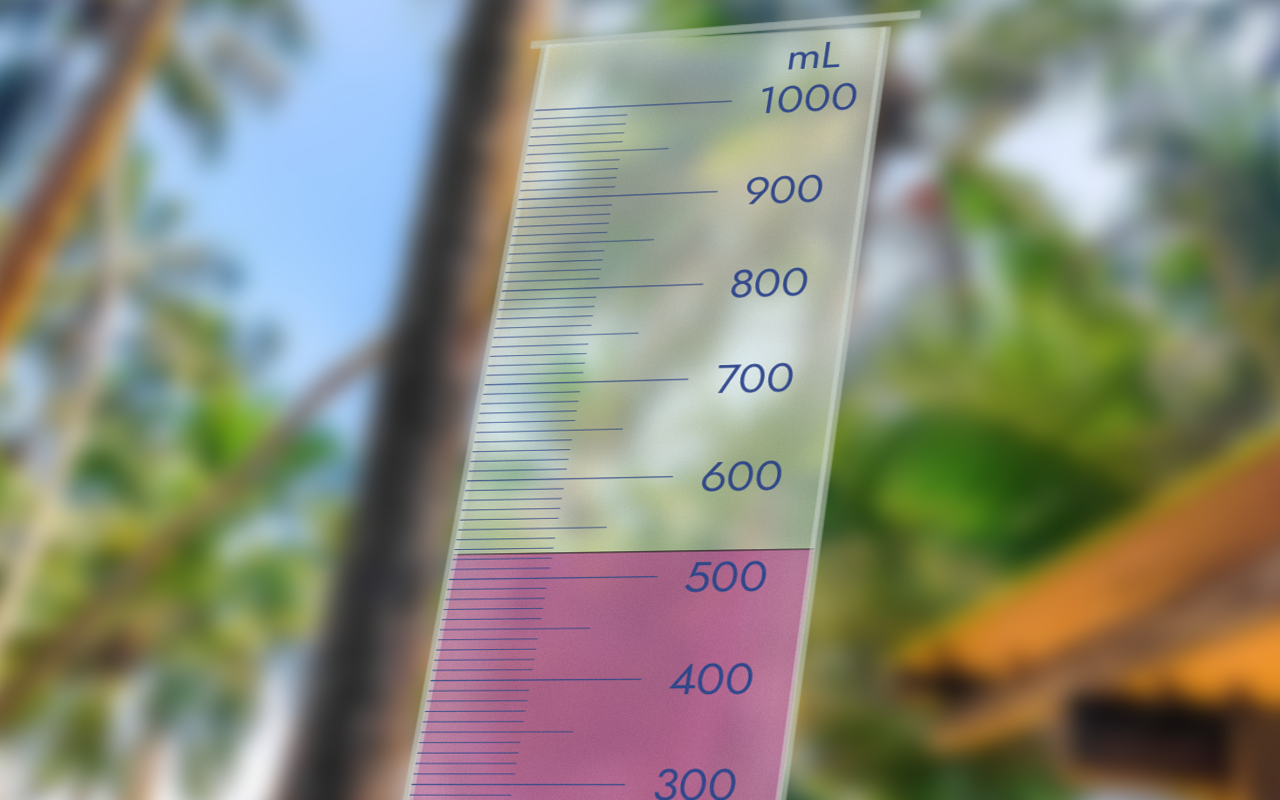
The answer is 525 mL
